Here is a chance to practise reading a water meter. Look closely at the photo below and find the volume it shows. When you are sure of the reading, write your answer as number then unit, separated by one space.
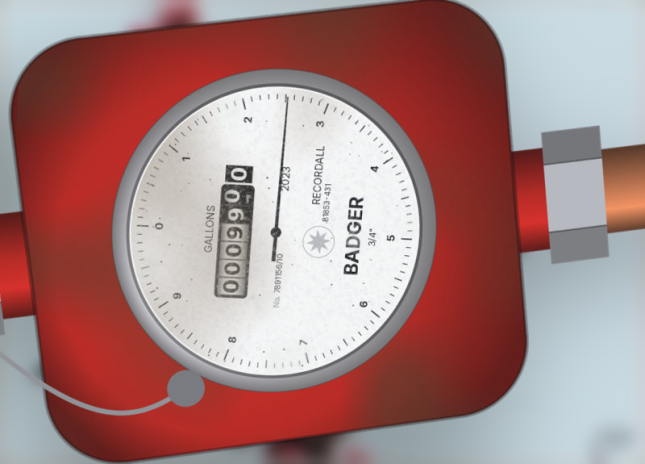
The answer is 9902.5 gal
